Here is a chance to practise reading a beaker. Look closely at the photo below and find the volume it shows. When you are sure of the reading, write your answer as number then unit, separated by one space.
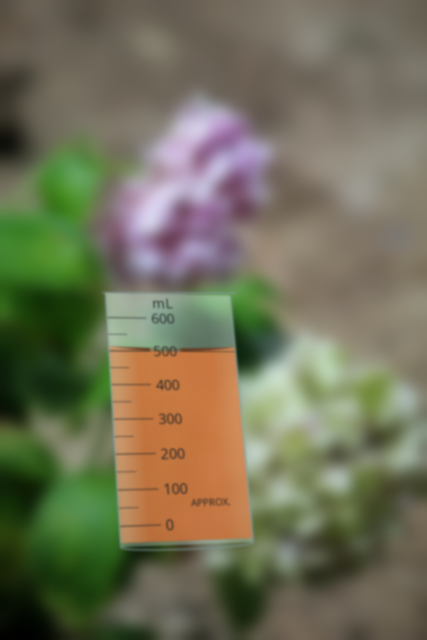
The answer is 500 mL
